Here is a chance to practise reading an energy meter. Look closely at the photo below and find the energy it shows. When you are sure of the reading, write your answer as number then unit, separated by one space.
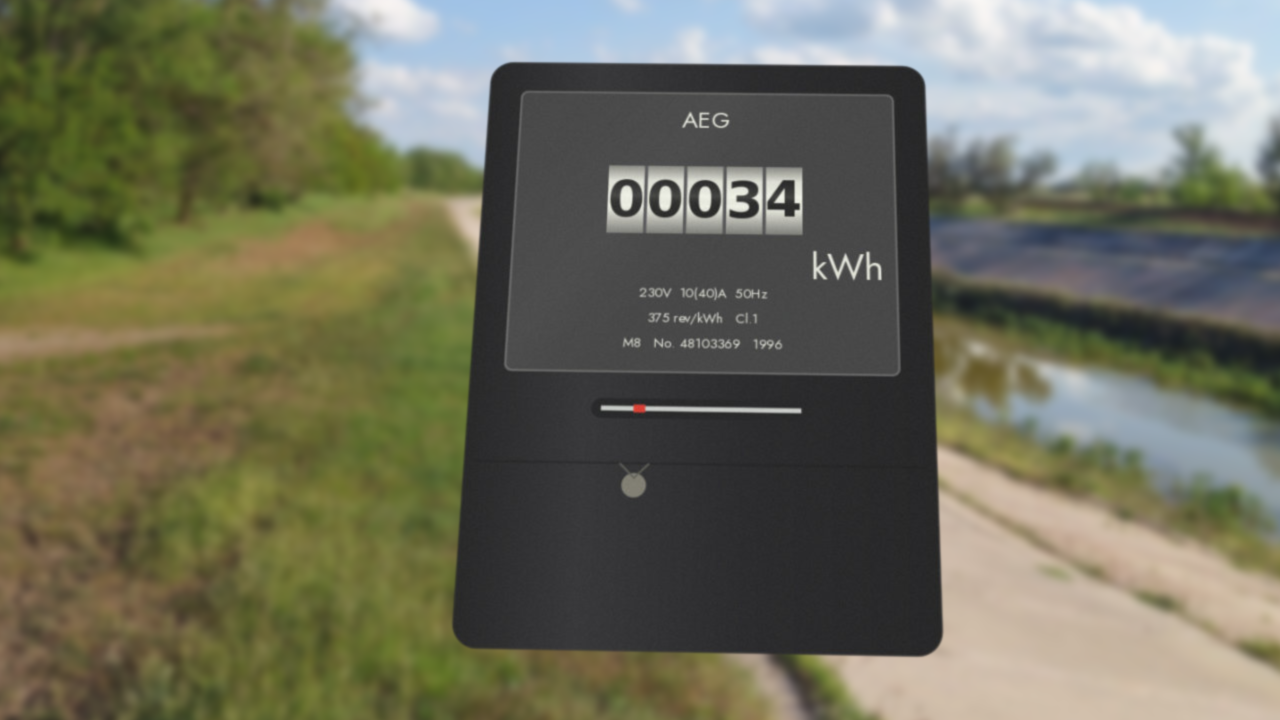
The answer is 34 kWh
